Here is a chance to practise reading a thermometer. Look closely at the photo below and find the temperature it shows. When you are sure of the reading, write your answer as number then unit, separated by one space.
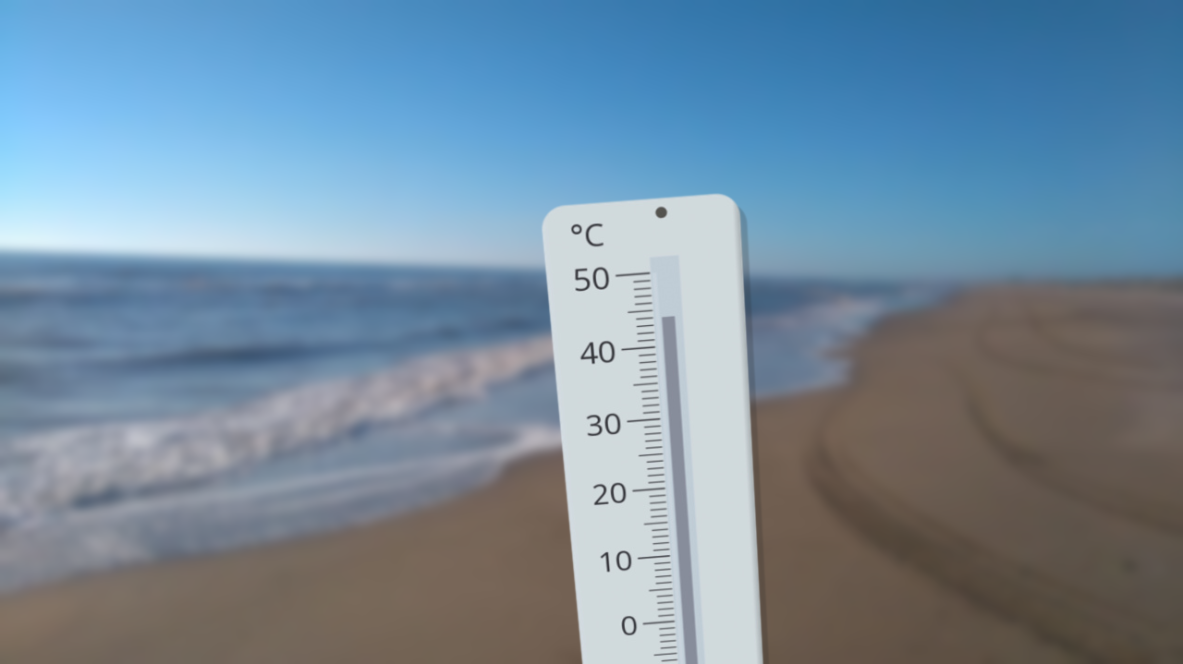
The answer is 44 °C
